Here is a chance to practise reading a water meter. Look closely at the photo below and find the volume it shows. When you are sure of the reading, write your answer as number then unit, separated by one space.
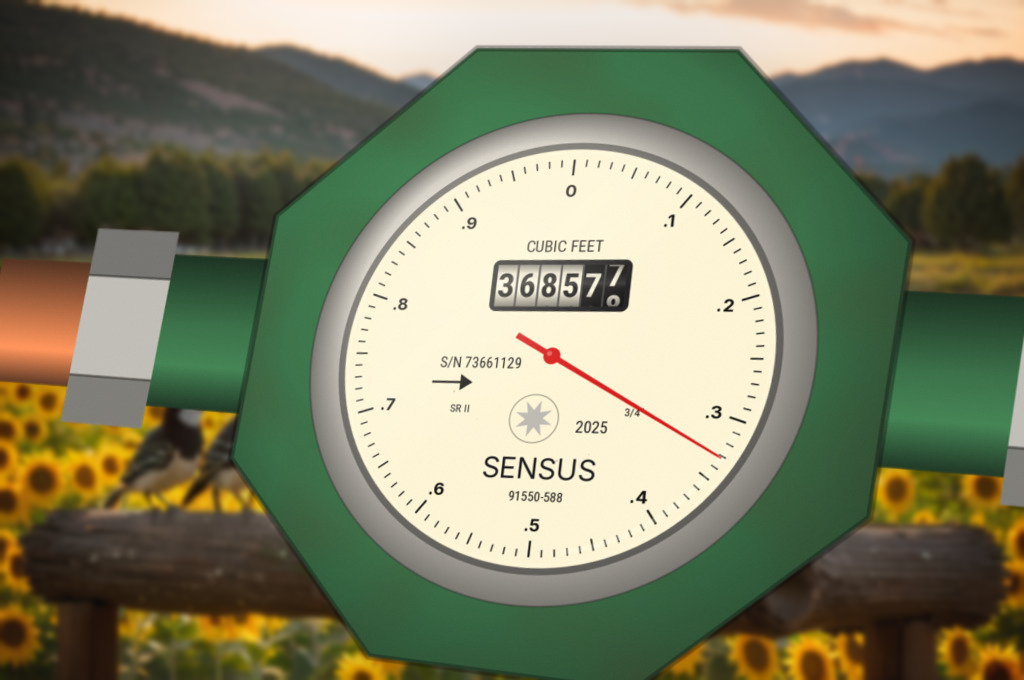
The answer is 368577.33 ft³
